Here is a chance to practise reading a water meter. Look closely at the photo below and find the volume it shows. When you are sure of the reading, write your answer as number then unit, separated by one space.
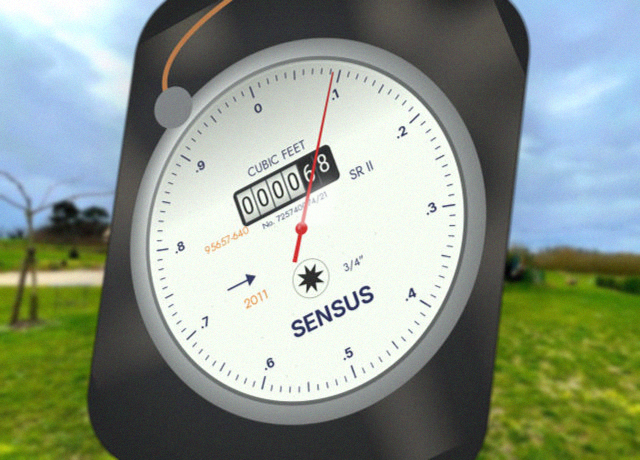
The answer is 68.09 ft³
